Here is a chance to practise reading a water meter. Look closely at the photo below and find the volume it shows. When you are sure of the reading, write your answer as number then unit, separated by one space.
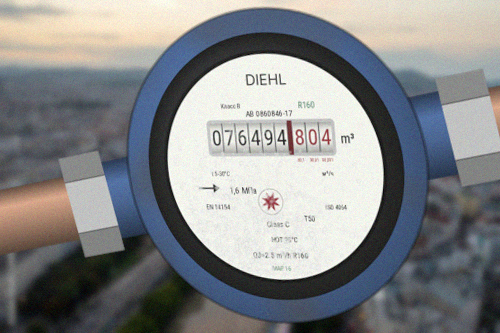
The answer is 76494.804 m³
